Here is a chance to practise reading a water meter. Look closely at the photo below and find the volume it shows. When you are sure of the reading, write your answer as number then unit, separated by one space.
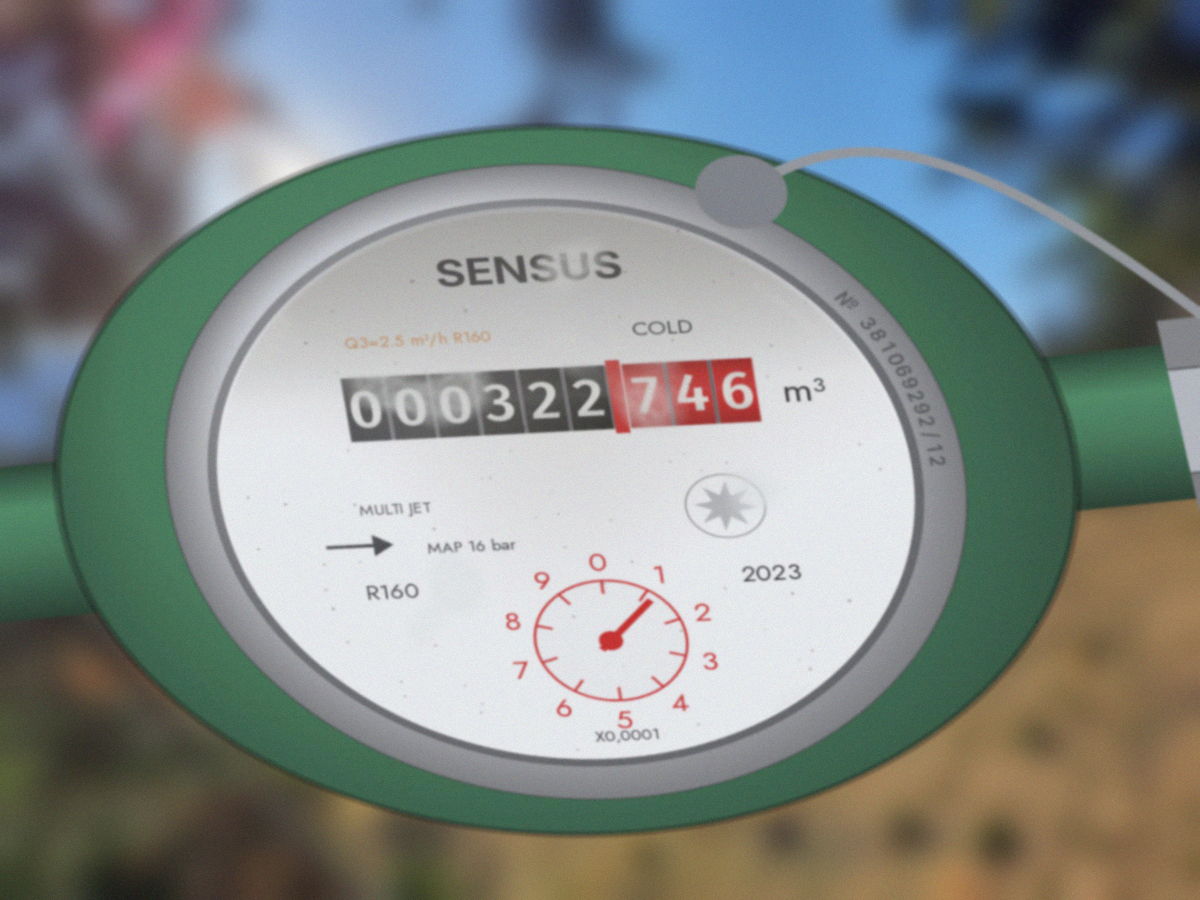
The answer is 322.7461 m³
